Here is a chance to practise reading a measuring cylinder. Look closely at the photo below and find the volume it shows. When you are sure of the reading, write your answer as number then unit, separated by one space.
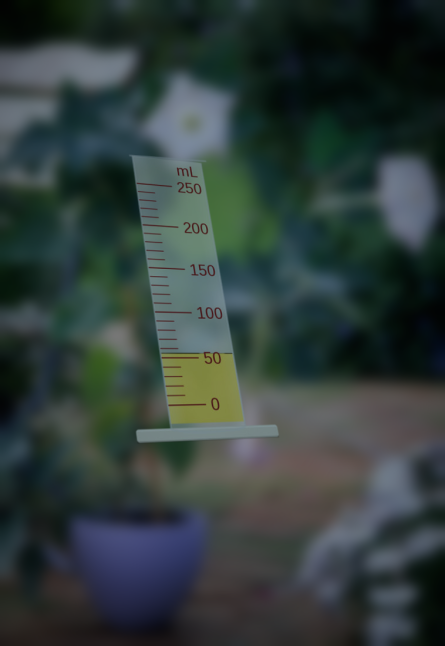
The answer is 55 mL
